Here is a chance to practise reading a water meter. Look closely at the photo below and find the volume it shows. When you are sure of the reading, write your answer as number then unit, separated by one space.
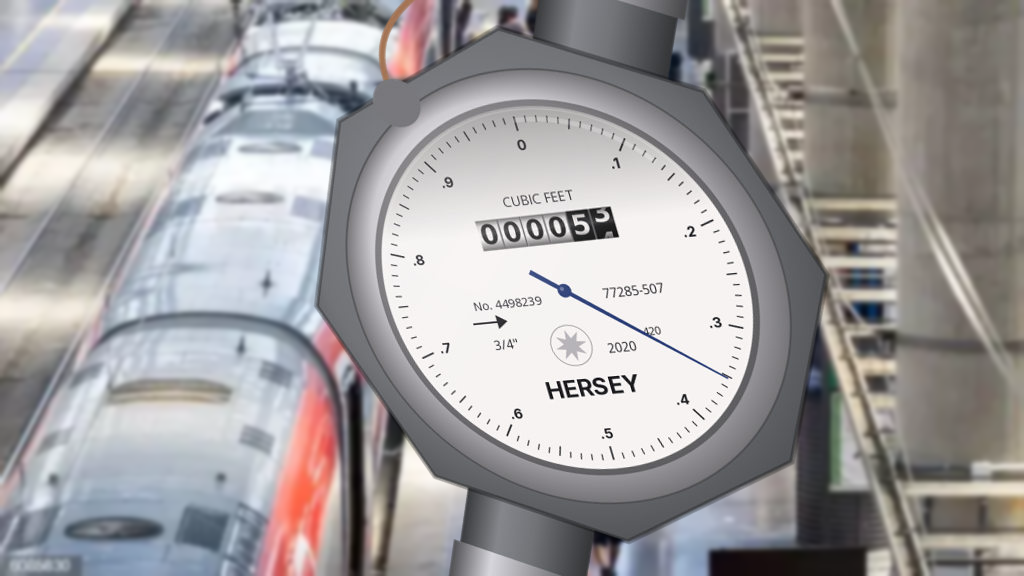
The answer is 53.35 ft³
